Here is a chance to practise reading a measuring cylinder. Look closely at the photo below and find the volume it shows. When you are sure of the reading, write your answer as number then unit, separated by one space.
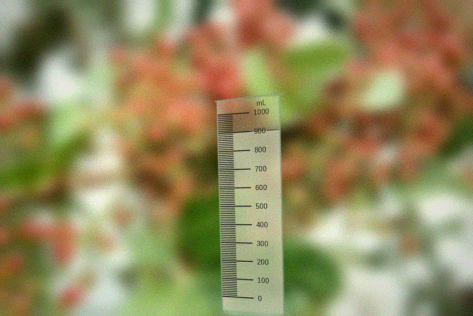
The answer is 900 mL
